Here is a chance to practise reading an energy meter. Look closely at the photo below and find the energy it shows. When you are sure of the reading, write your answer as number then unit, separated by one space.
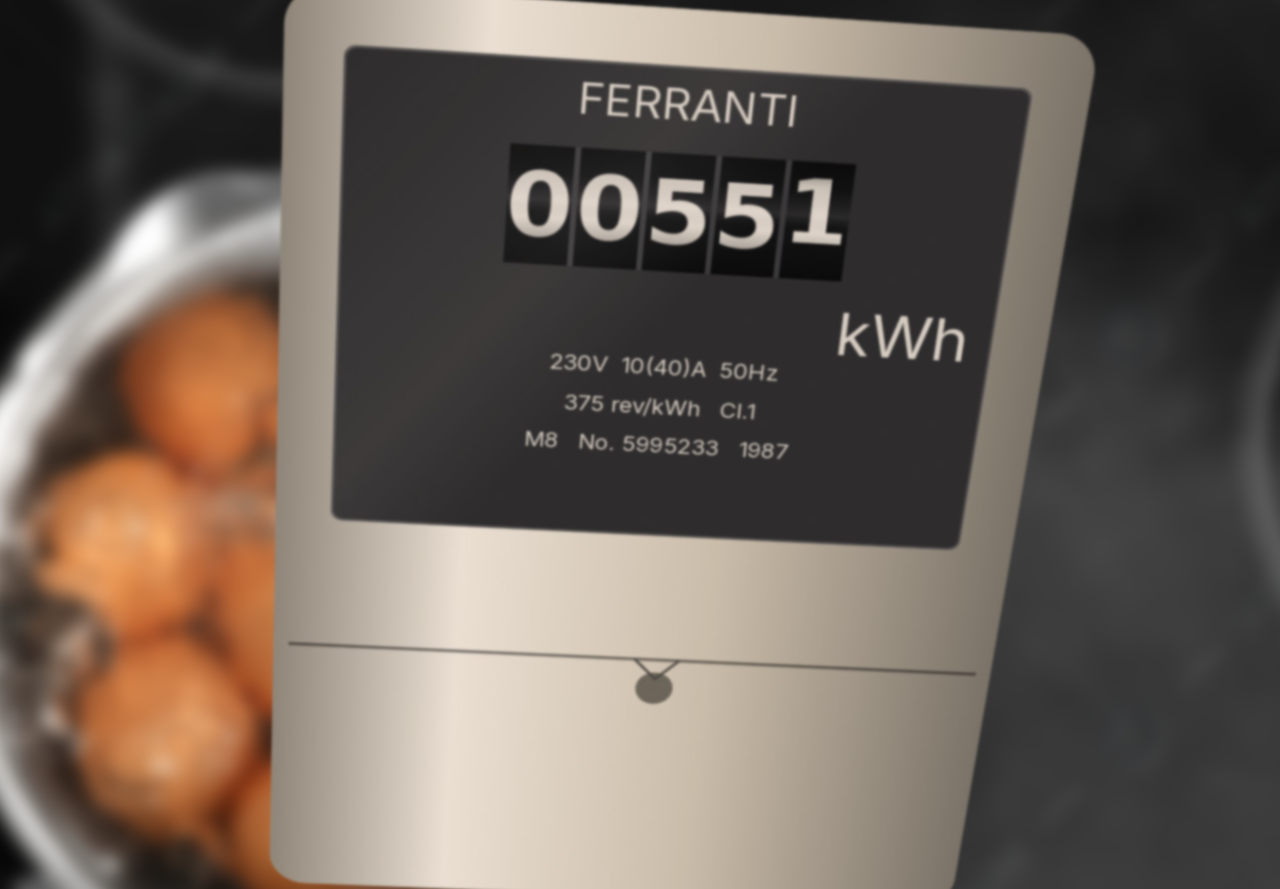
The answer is 551 kWh
